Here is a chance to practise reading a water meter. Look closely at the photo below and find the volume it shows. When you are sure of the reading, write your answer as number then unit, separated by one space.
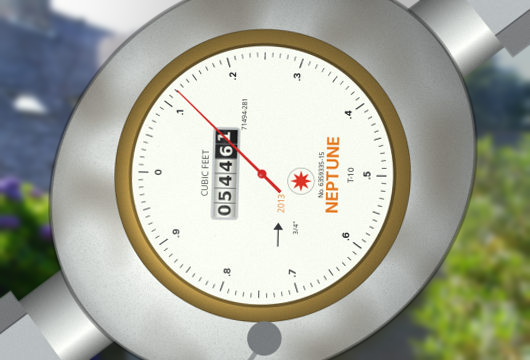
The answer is 54461.12 ft³
